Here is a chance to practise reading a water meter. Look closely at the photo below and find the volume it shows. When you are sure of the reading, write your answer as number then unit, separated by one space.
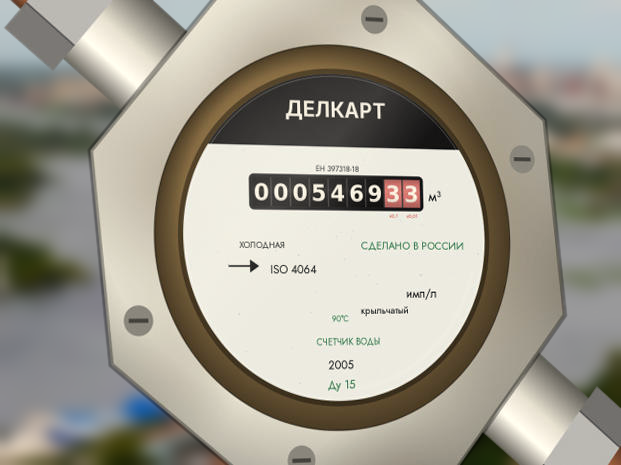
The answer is 5469.33 m³
